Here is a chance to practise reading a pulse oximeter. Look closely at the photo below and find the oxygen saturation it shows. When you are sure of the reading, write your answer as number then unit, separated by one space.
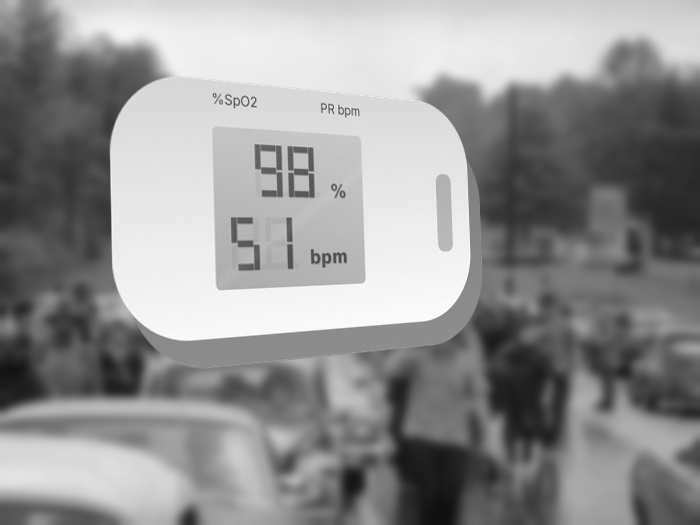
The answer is 98 %
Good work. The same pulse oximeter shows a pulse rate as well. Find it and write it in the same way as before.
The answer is 51 bpm
